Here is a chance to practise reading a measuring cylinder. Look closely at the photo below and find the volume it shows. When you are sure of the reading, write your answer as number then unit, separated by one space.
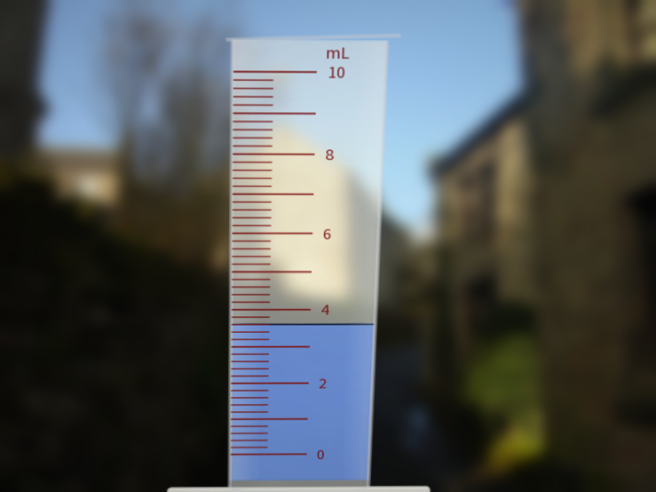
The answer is 3.6 mL
